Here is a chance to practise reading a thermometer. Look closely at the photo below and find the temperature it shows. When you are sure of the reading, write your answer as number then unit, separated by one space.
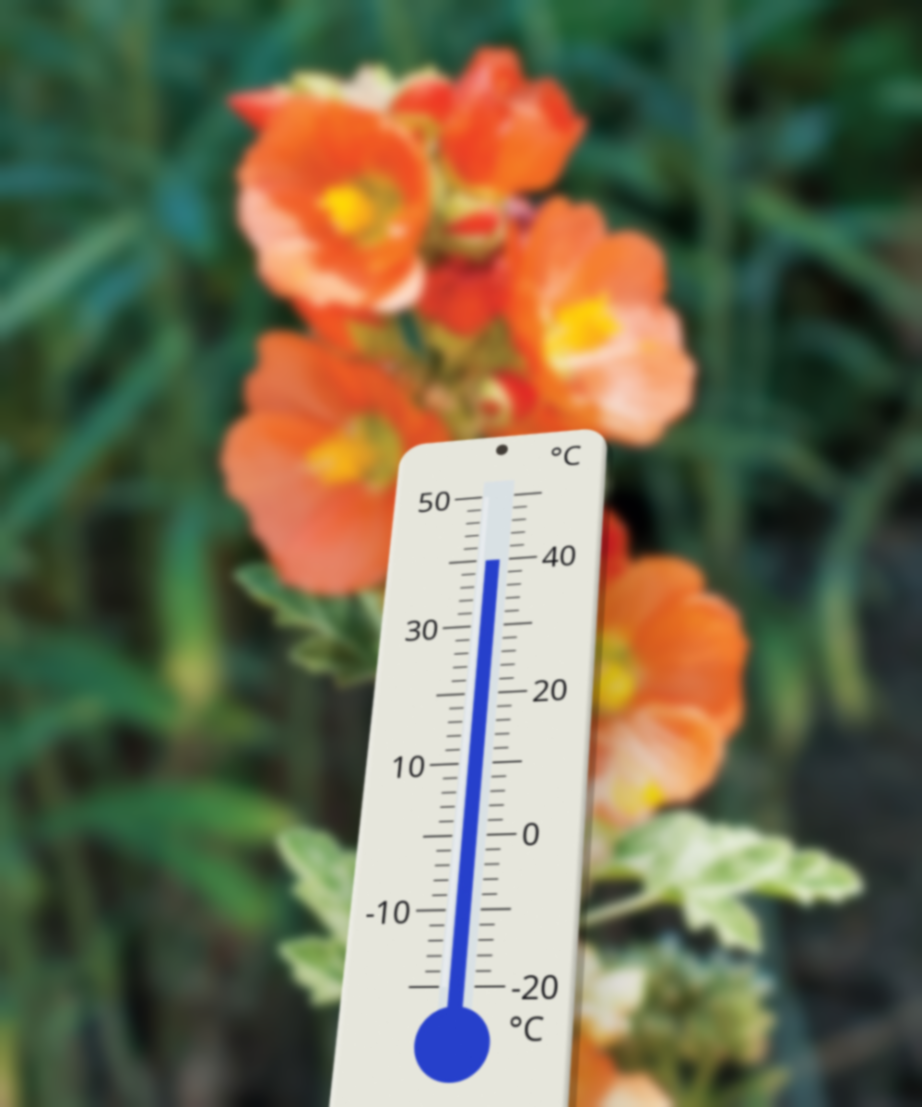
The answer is 40 °C
